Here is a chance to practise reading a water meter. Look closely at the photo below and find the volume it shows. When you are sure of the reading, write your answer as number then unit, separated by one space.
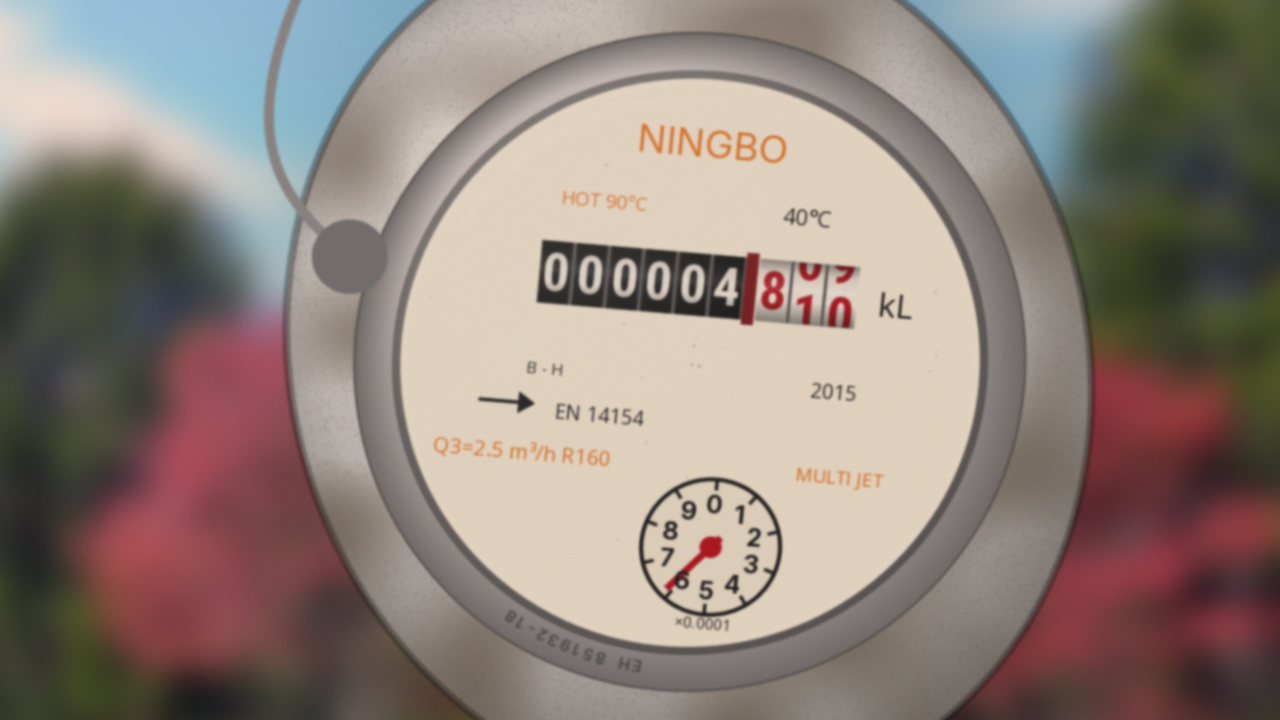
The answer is 4.8096 kL
